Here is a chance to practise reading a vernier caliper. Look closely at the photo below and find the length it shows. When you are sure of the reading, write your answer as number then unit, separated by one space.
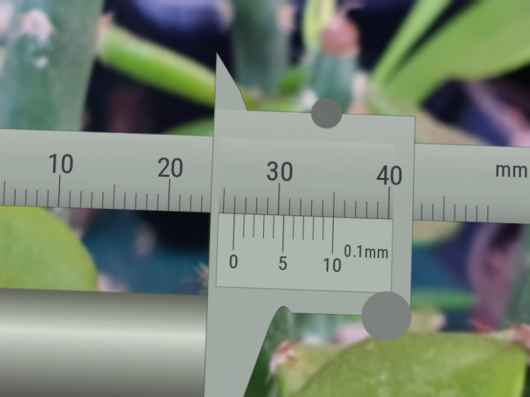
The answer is 26.0 mm
